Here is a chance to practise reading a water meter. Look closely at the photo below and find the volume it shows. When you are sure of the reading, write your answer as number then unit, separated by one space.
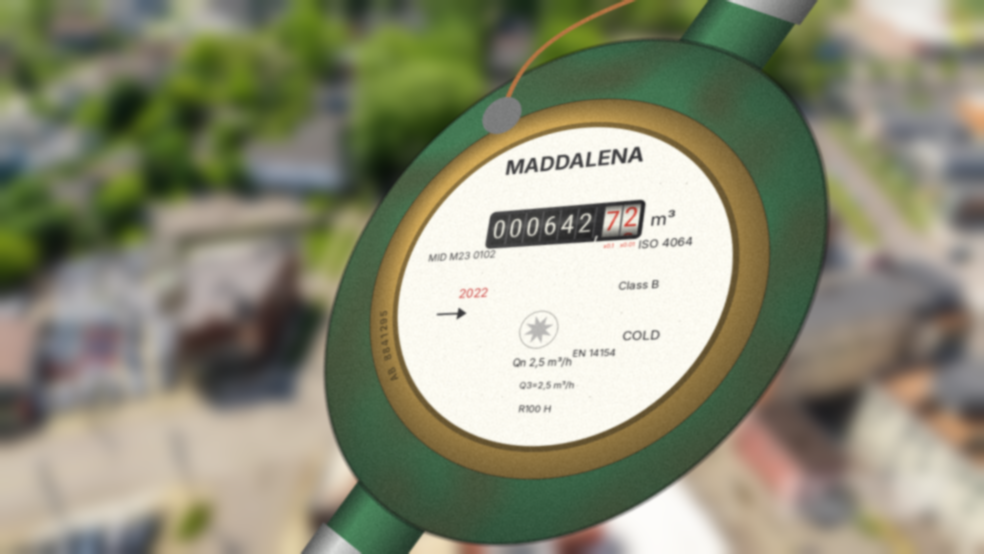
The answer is 642.72 m³
